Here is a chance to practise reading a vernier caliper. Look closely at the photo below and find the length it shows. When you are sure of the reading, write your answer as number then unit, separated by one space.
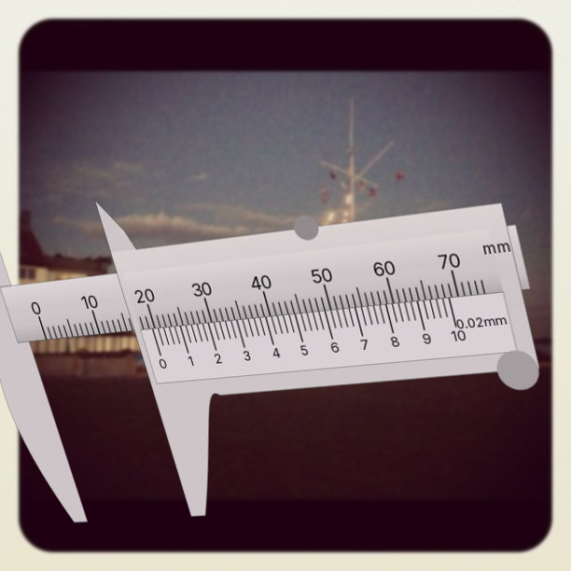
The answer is 19.6 mm
